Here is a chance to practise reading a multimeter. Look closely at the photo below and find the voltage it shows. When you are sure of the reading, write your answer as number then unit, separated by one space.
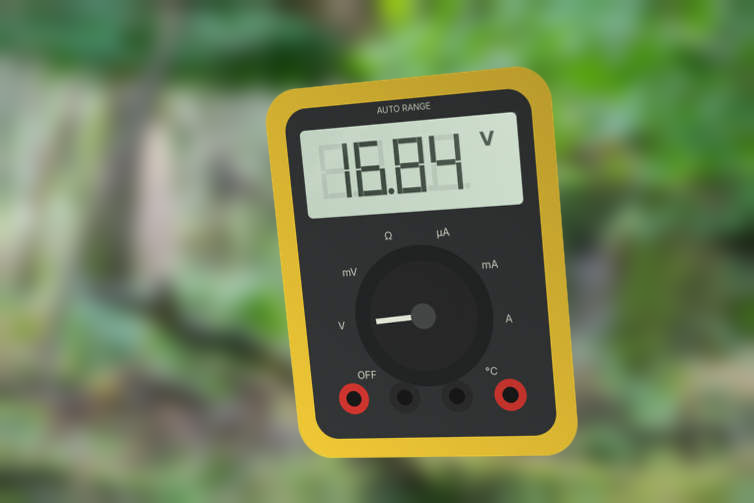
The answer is 16.84 V
